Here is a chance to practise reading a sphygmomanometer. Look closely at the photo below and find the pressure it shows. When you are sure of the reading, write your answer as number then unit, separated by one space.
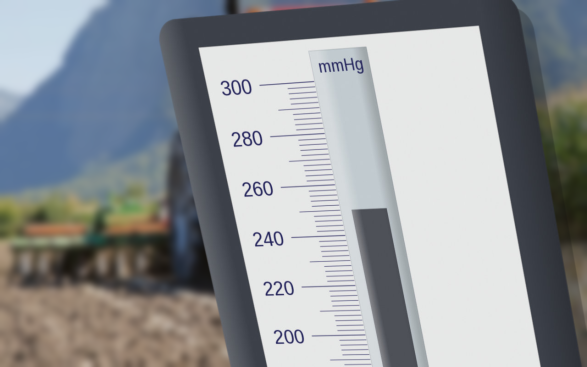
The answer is 250 mmHg
